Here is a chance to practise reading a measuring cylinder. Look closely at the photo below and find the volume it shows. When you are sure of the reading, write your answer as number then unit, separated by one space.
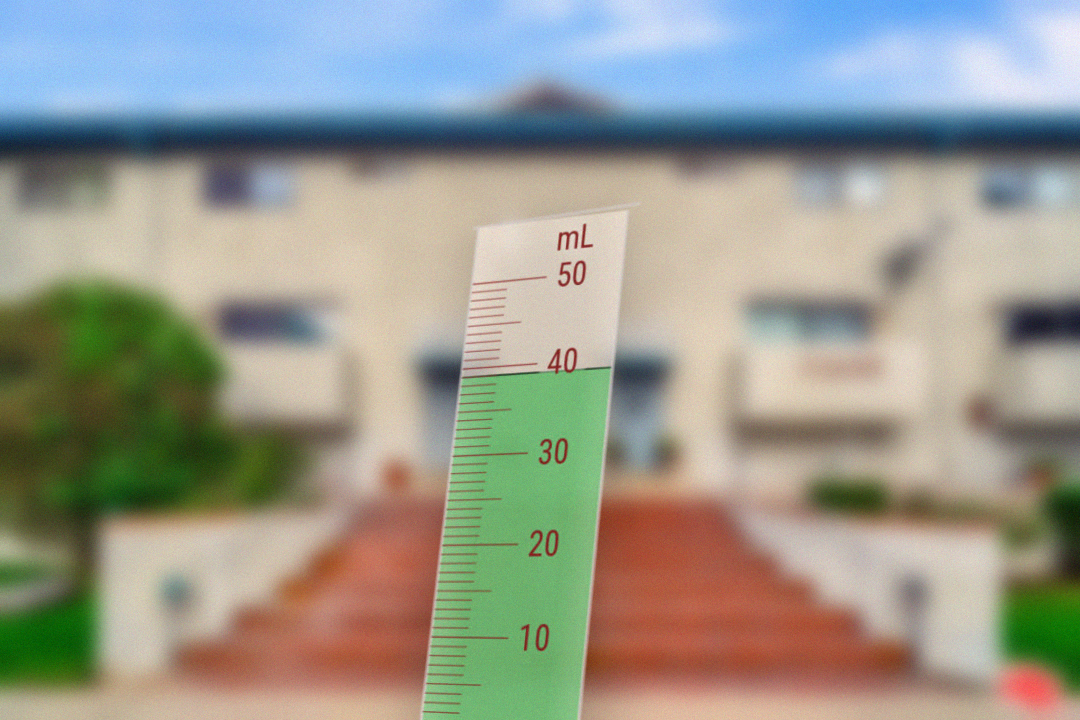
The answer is 39 mL
